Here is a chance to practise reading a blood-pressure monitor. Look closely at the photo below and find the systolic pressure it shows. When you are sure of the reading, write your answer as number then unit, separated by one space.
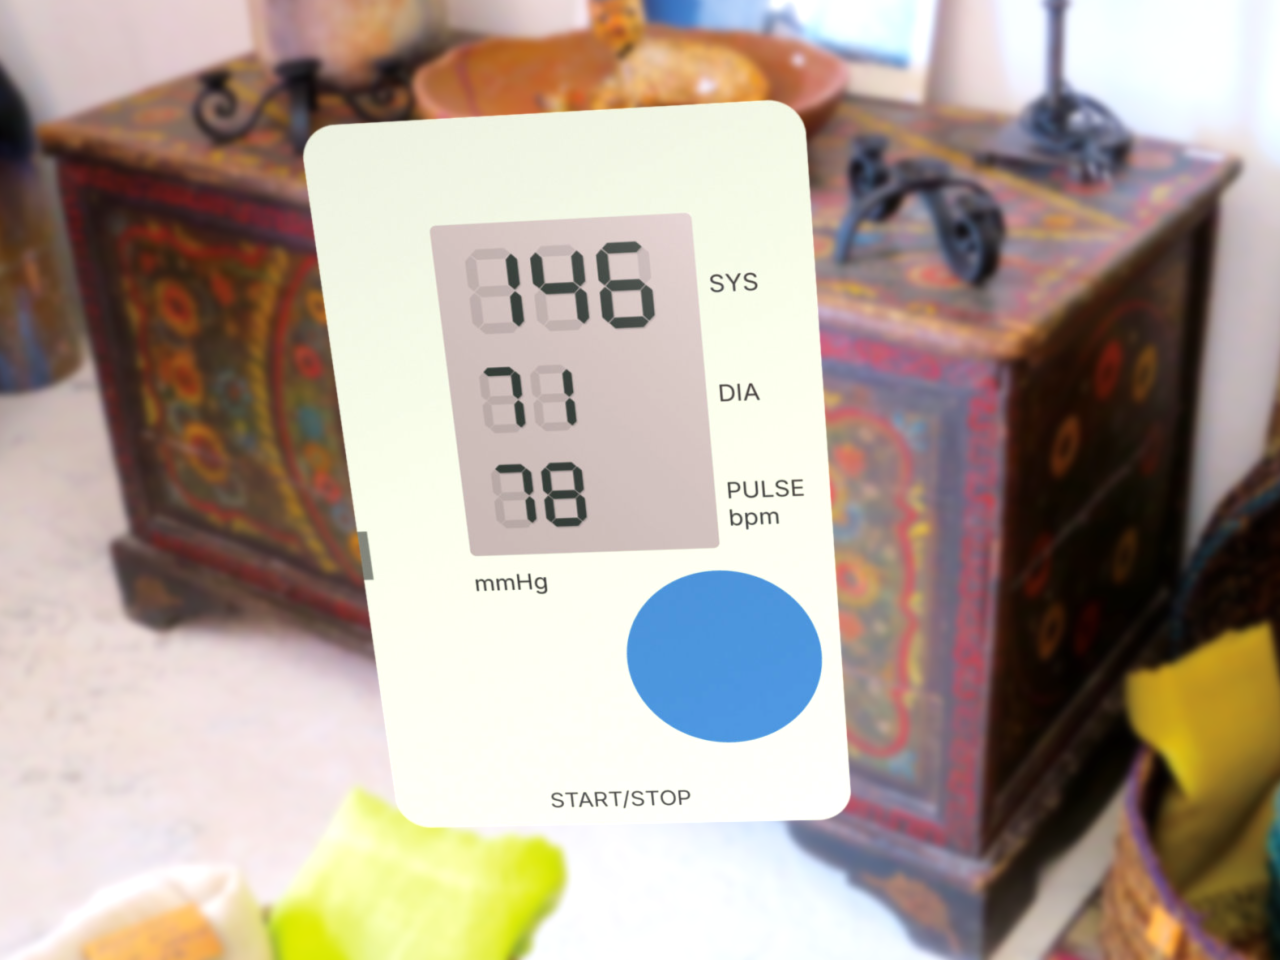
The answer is 146 mmHg
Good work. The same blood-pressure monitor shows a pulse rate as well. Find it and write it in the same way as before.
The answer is 78 bpm
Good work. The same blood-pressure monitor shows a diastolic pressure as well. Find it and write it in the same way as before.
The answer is 71 mmHg
